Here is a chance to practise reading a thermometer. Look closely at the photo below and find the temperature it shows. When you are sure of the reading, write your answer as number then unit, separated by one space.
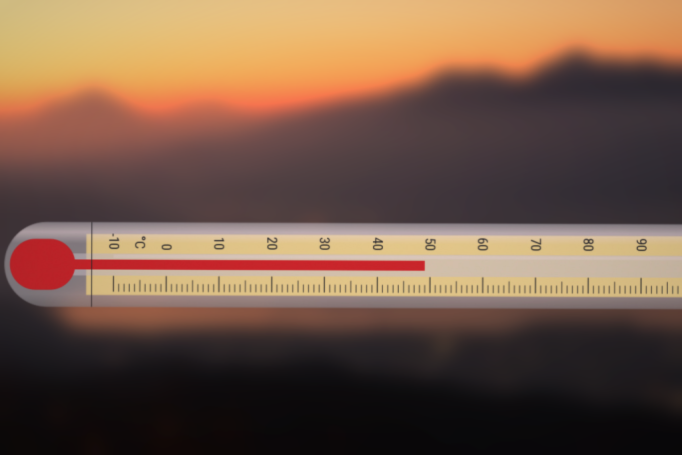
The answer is 49 °C
